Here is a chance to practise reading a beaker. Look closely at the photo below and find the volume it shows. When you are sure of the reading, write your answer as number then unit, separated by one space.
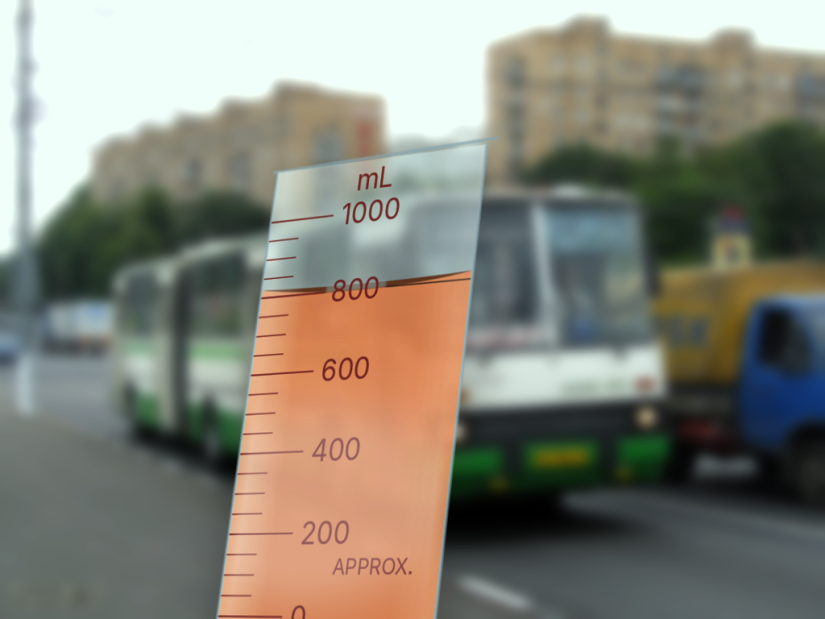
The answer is 800 mL
